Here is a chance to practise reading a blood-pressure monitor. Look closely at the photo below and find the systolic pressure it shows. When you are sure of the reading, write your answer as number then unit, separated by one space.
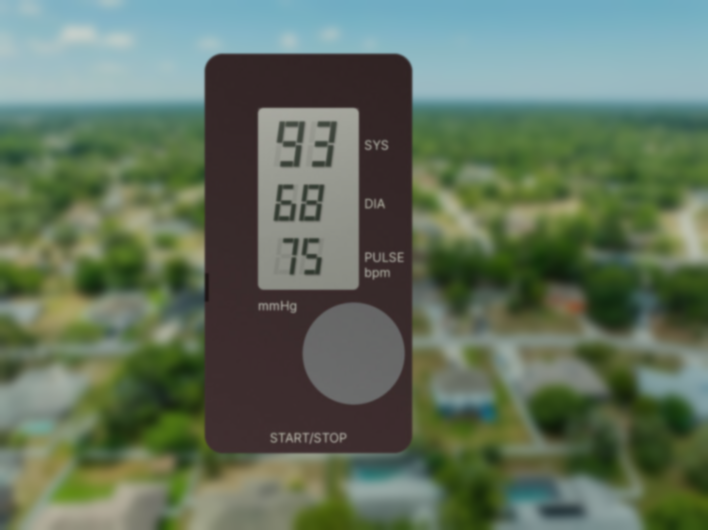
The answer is 93 mmHg
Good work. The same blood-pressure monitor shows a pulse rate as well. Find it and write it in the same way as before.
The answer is 75 bpm
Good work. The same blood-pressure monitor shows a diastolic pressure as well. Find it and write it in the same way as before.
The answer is 68 mmHg
